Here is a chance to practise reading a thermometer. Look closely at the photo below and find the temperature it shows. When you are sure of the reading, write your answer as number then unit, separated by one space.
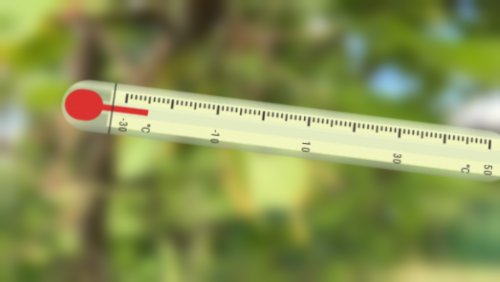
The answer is -25 °C
